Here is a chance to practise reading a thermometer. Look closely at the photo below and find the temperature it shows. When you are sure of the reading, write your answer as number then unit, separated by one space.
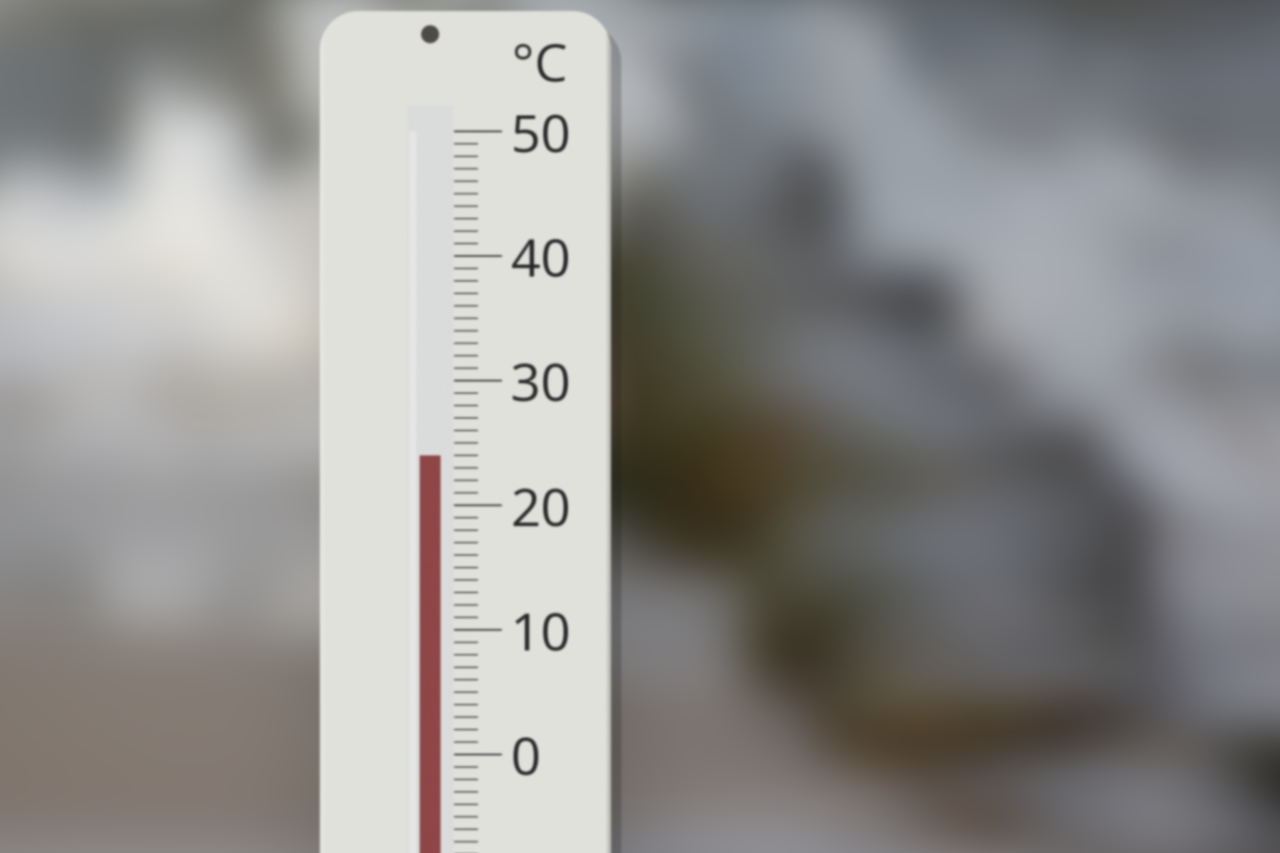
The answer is 24 °C
